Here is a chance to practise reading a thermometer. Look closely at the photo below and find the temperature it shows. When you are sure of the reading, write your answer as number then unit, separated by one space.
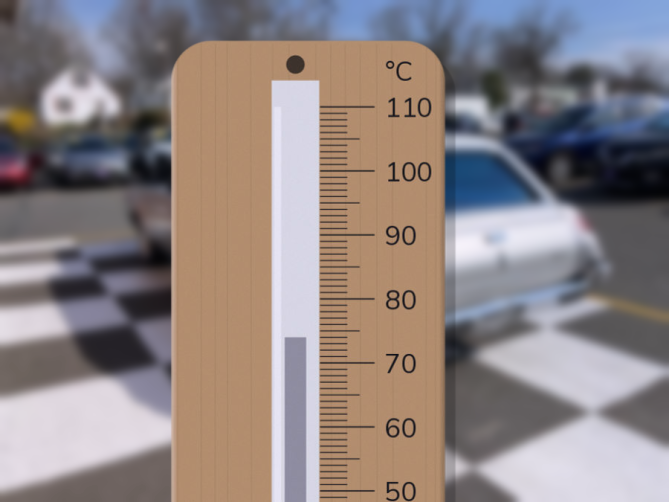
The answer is 74 °C
